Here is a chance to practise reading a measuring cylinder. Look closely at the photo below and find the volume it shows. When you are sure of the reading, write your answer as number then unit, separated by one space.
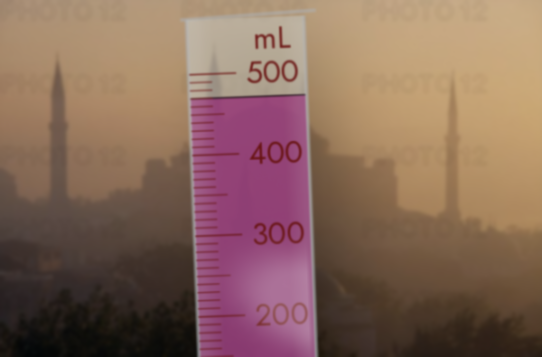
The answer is 470 mL
